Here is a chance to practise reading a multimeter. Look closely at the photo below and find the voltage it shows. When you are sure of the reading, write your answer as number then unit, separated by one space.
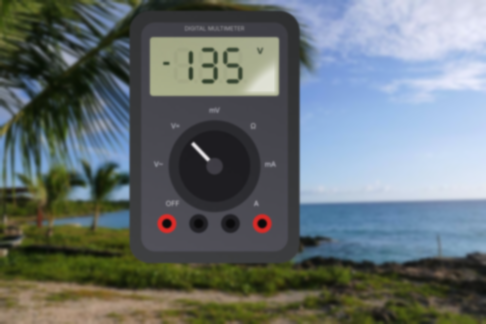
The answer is -135 V
